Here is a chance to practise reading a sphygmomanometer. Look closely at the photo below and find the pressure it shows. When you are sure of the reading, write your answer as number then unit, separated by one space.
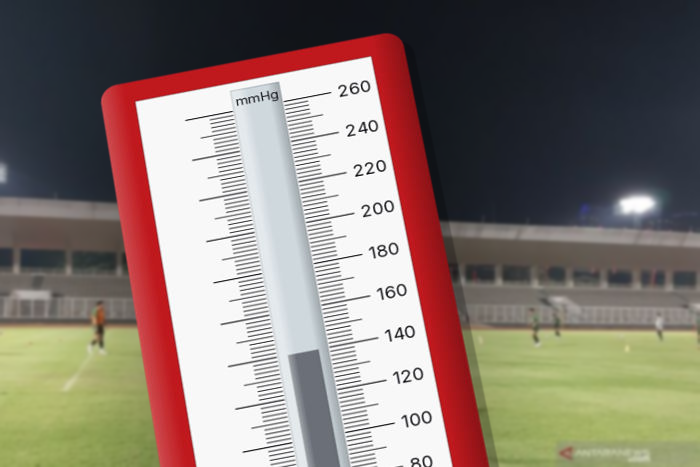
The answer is 140 mmHg
